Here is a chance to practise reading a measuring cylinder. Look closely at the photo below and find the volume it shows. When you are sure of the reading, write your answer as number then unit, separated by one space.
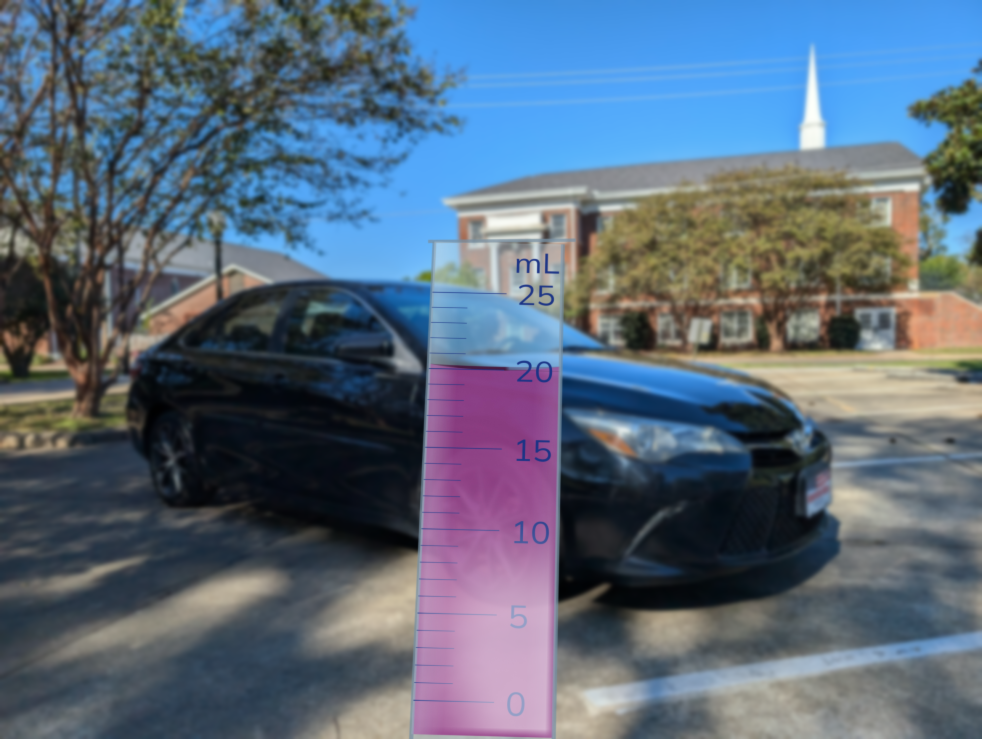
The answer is 20 mL
